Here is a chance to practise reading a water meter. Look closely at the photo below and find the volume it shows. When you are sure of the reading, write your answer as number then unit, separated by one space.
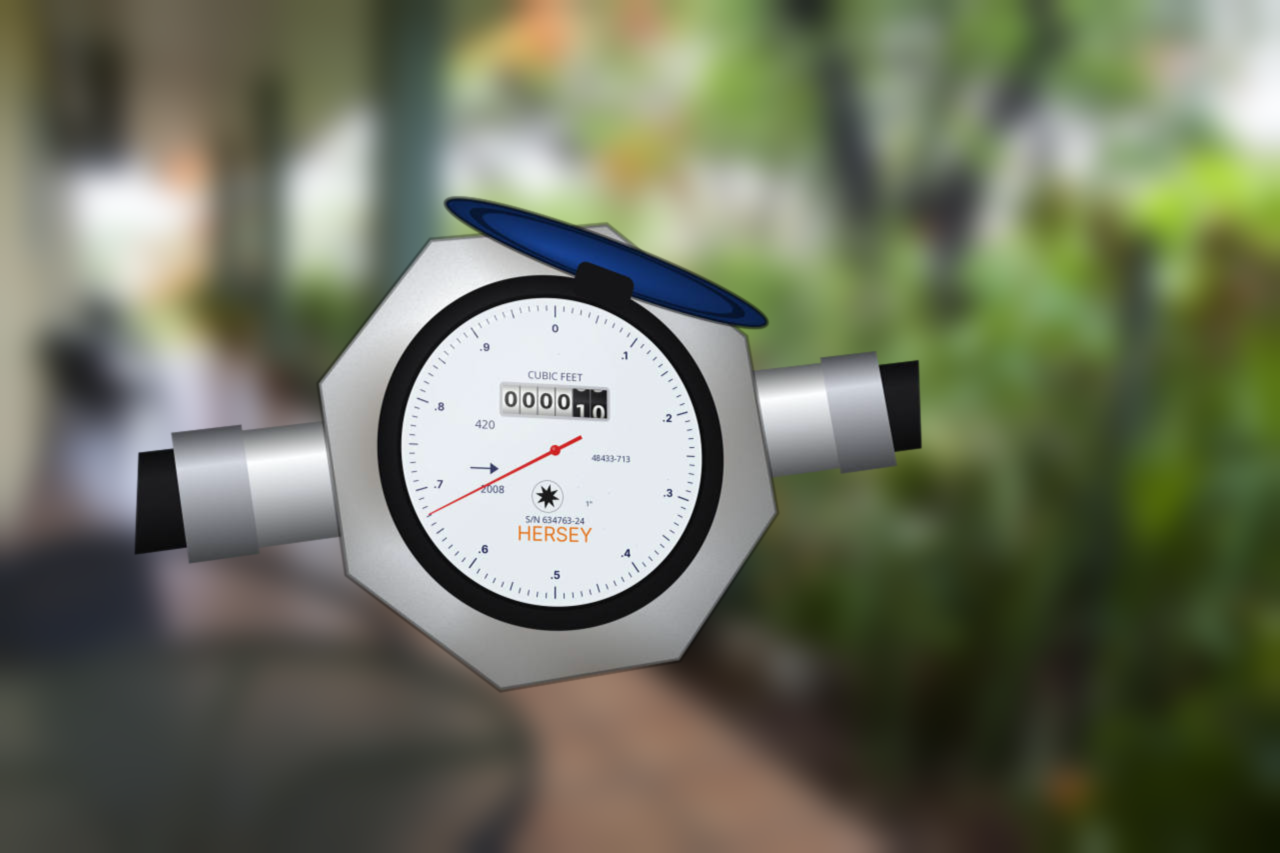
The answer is 9.67 ft³
